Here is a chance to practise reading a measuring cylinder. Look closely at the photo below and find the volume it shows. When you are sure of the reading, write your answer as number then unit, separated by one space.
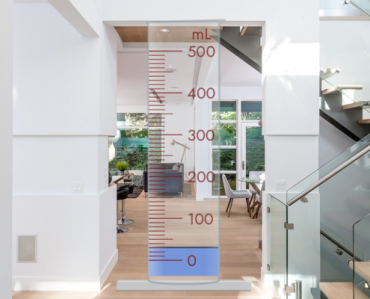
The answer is 30 mL
